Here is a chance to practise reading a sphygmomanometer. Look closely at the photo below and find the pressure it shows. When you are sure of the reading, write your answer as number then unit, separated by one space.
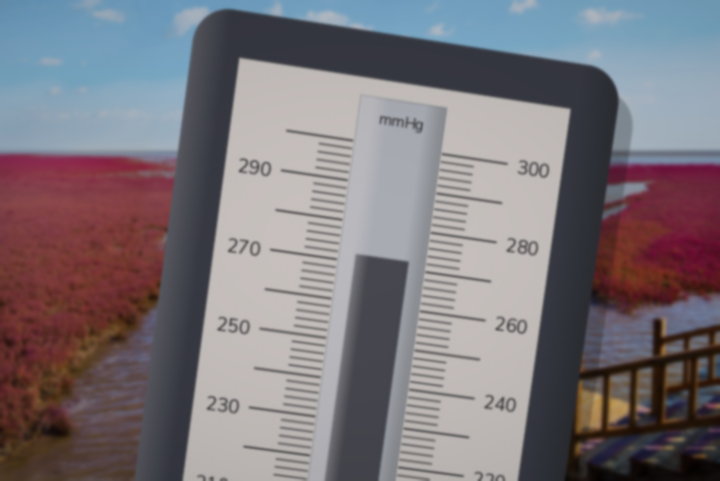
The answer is 272 mmHg
